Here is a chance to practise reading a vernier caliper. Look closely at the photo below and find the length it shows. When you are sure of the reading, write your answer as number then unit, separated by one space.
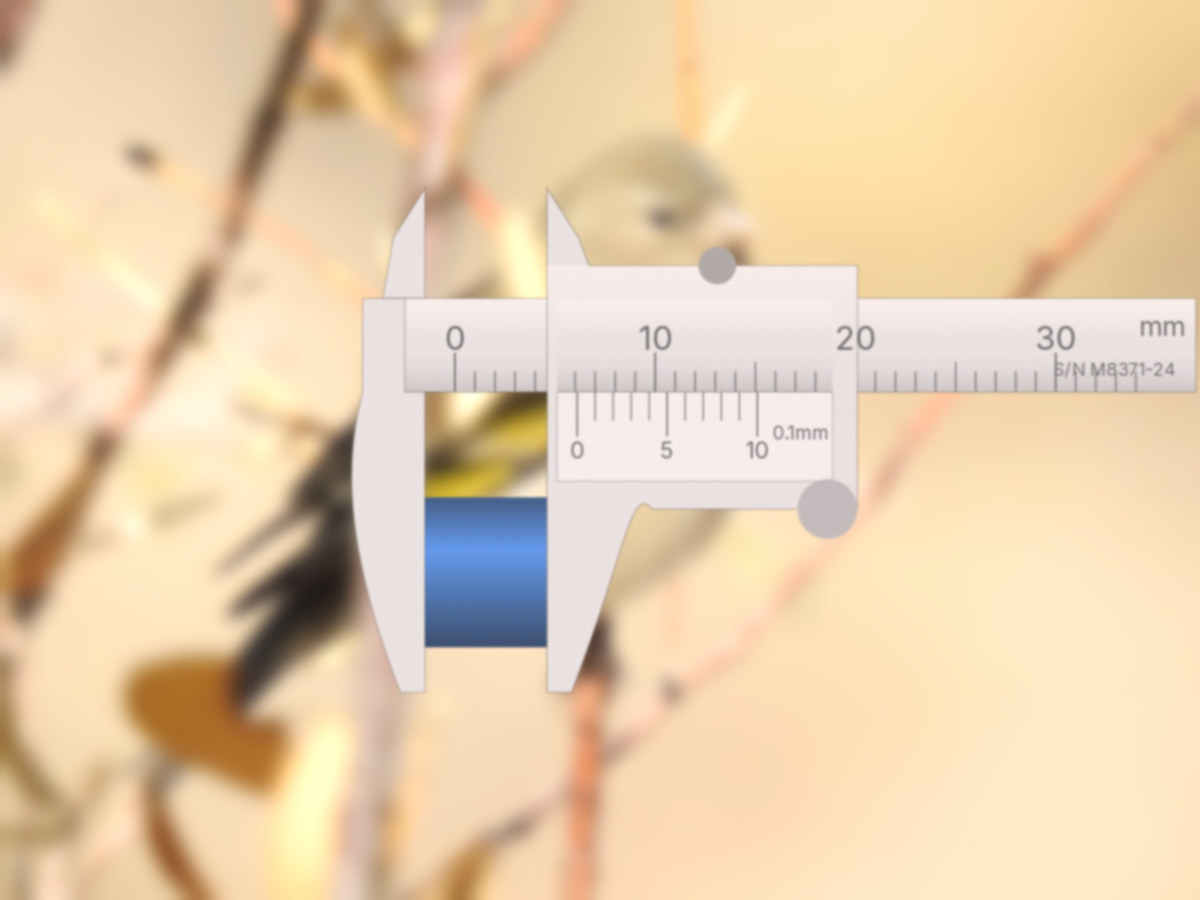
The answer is 6.1 mm
